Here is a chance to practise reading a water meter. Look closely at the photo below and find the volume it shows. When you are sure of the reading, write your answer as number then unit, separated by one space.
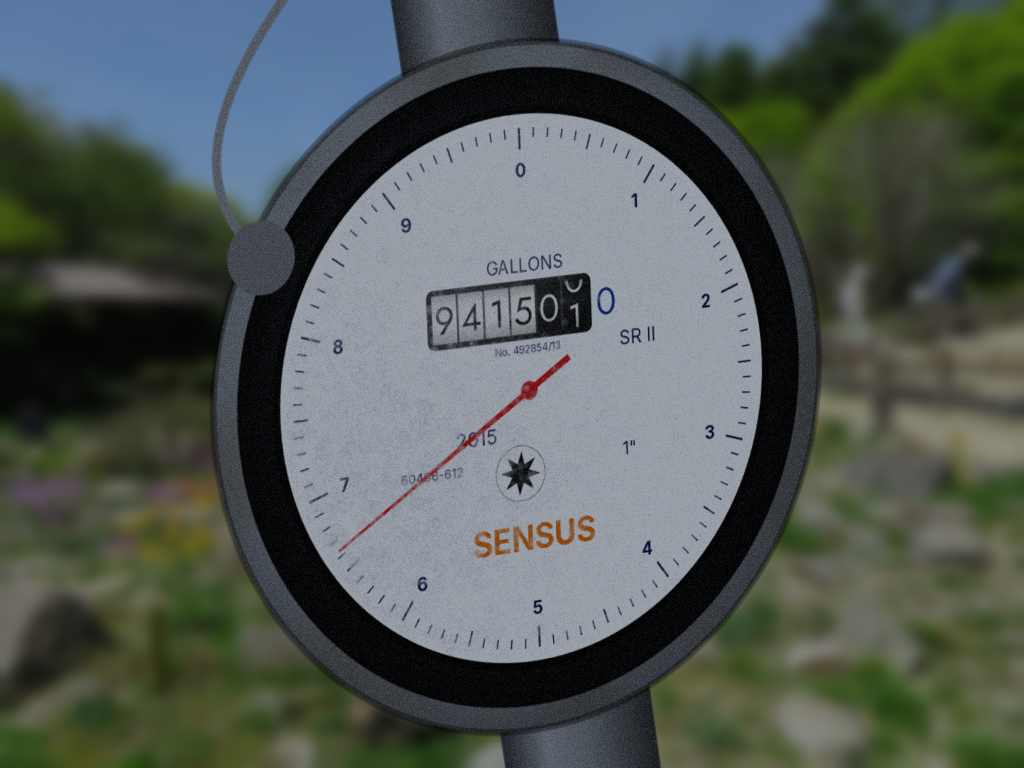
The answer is 9415006.6 gal
